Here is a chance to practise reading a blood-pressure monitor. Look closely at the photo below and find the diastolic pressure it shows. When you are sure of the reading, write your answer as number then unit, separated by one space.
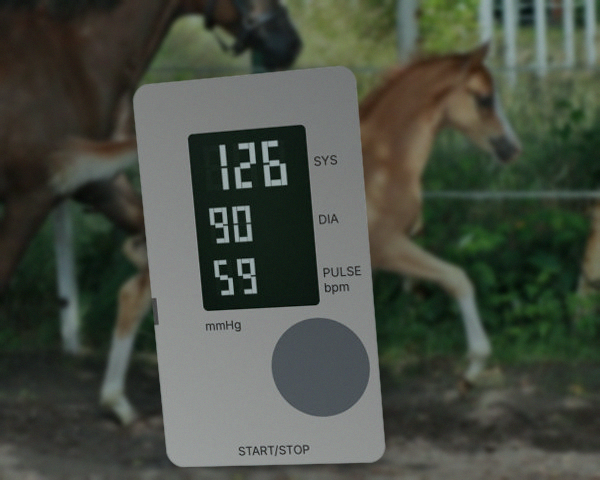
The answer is 90 mmHg
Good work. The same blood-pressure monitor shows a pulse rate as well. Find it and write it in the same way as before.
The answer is 59 bpm
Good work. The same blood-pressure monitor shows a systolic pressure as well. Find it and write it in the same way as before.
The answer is 126 mmHg
